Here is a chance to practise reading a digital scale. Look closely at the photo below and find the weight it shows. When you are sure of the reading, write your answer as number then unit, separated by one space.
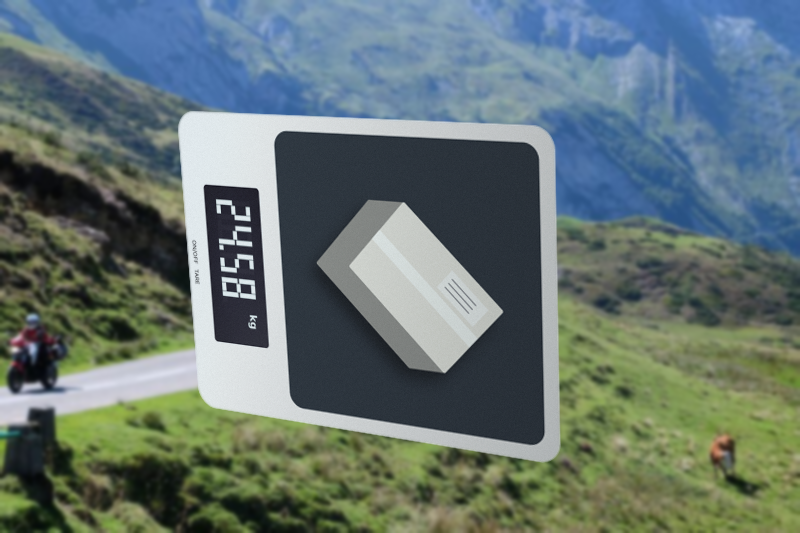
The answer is 24.58 kg
